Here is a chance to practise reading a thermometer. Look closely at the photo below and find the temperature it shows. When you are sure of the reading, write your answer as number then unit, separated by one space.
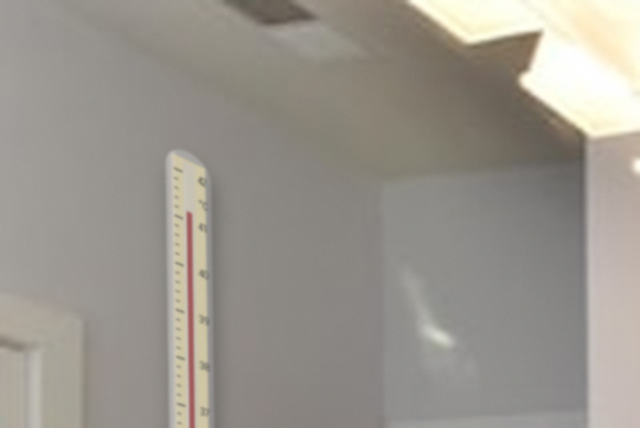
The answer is 41.2 °C
